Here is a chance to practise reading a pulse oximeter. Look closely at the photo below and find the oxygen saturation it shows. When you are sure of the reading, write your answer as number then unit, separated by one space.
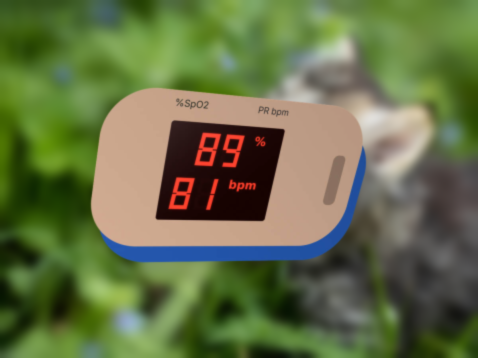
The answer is 89 %
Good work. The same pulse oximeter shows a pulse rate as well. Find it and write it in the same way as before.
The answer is 81 bpm
